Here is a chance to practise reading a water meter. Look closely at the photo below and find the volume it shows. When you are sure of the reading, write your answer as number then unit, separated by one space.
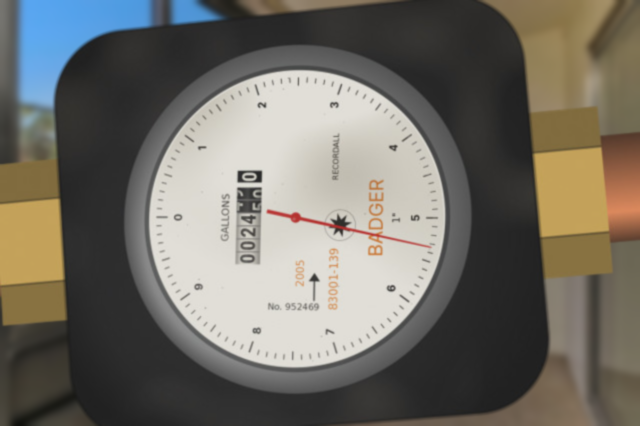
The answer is 24495.3 gal
